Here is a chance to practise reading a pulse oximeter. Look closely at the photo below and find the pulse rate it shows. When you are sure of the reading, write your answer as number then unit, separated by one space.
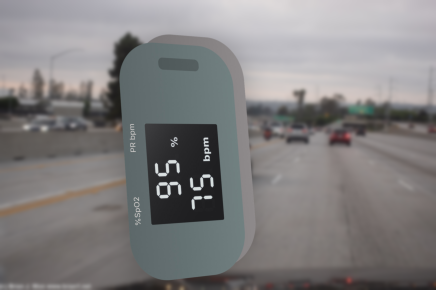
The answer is 75 bpm
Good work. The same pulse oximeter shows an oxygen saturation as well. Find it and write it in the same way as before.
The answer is 95 %
